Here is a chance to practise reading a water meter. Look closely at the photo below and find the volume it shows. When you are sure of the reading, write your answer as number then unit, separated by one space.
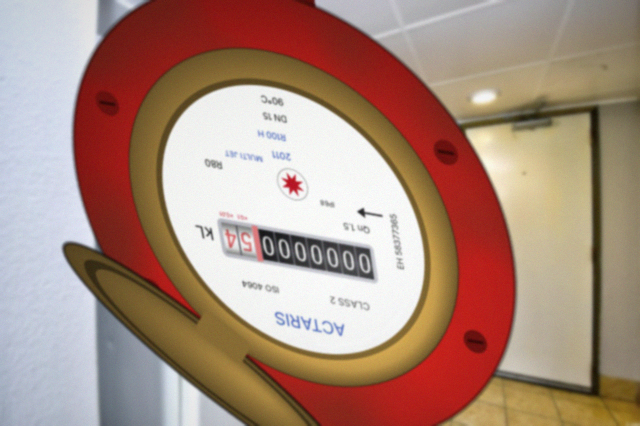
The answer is 0.54 kL
